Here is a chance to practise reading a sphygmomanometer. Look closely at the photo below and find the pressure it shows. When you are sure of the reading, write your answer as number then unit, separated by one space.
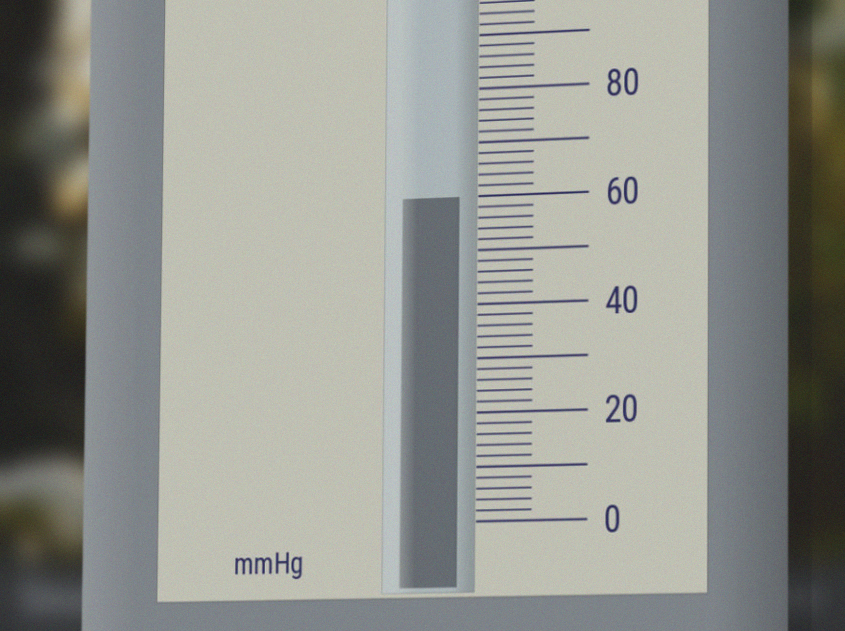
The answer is 60 mmHg
